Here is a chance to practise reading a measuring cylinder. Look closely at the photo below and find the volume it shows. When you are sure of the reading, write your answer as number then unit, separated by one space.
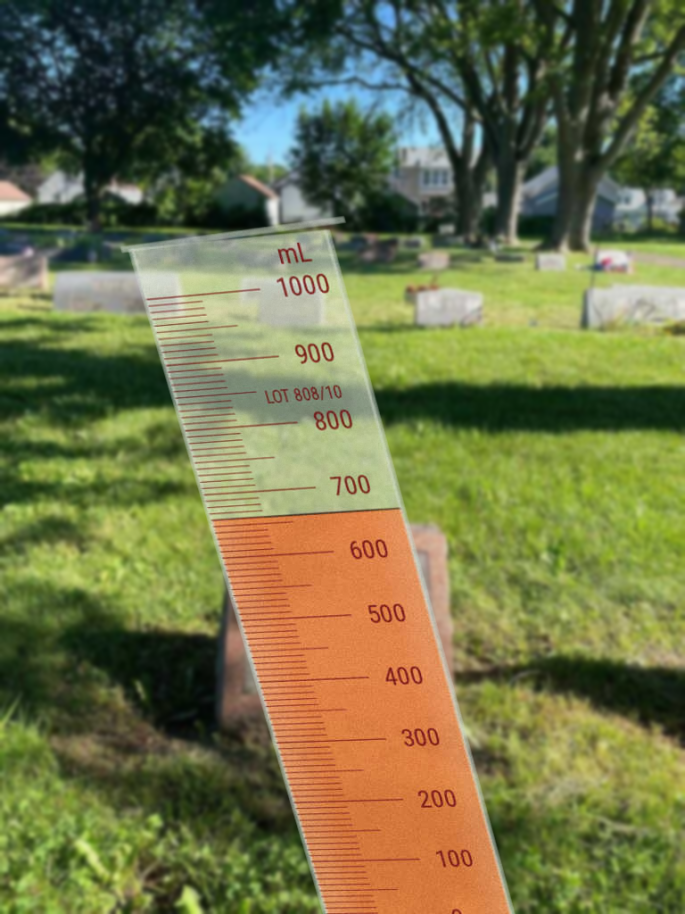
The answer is 660 mL
